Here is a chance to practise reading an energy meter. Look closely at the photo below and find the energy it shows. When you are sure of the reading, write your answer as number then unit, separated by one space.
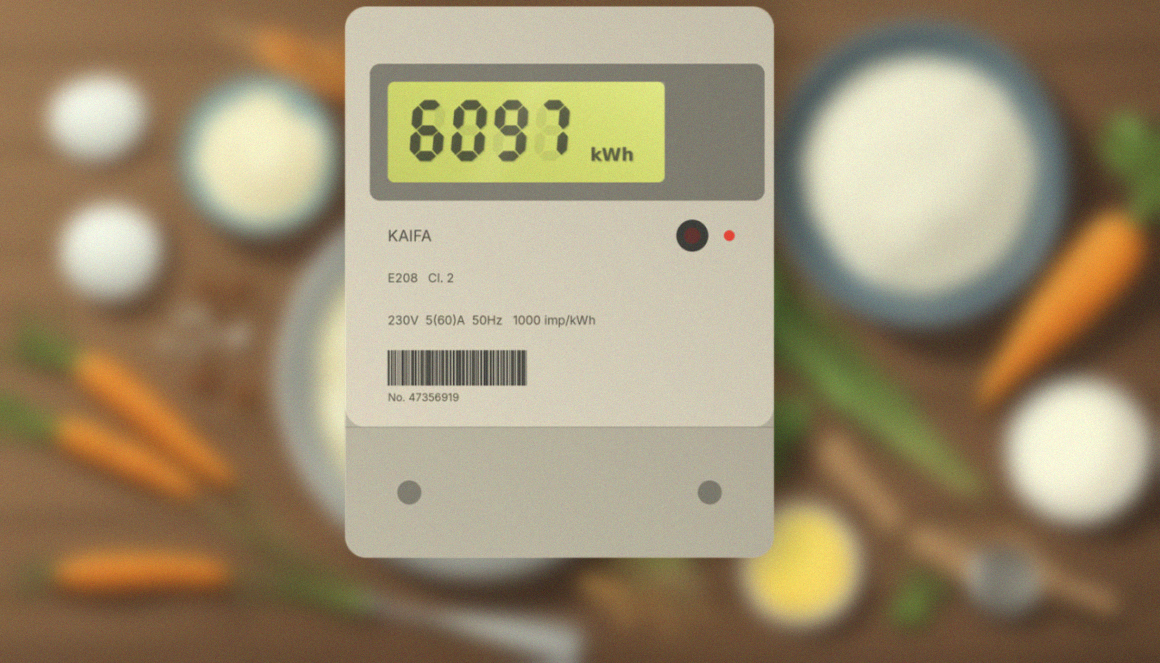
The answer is 6097 kWh
